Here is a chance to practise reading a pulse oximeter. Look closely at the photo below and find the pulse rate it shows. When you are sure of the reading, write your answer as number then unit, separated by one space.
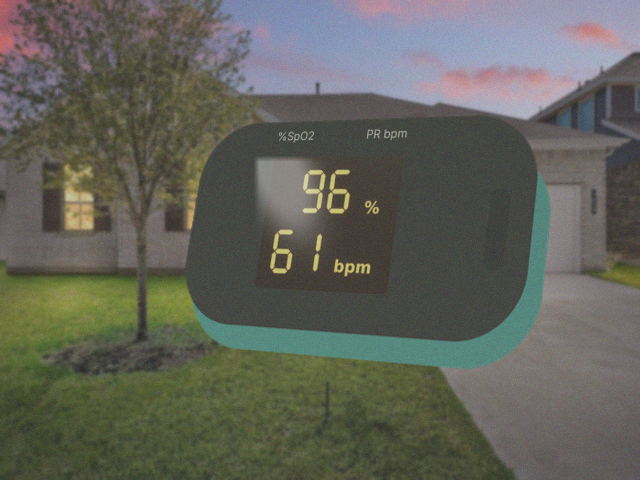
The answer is 61 bpm
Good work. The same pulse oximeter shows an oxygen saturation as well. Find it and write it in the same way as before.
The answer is 96 %
